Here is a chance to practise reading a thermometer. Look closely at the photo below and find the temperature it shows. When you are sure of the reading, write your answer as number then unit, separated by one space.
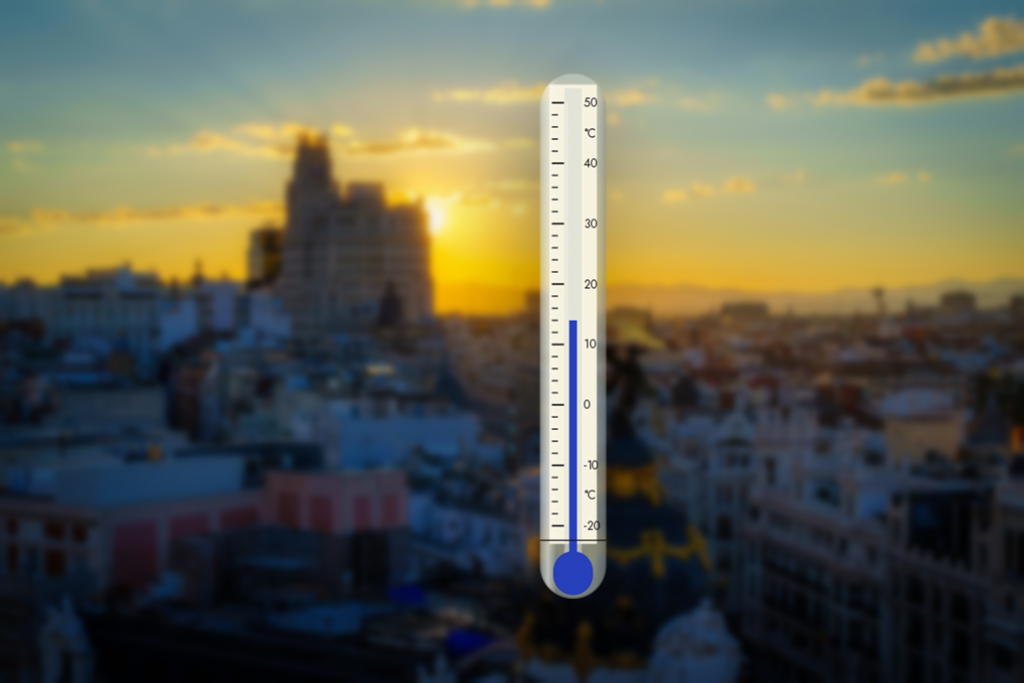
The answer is 14 °C
